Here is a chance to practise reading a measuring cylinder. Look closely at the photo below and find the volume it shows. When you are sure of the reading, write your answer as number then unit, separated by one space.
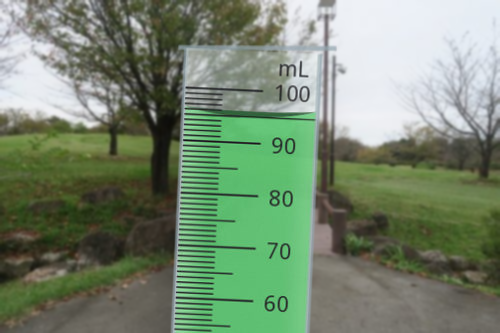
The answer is 95 mL
